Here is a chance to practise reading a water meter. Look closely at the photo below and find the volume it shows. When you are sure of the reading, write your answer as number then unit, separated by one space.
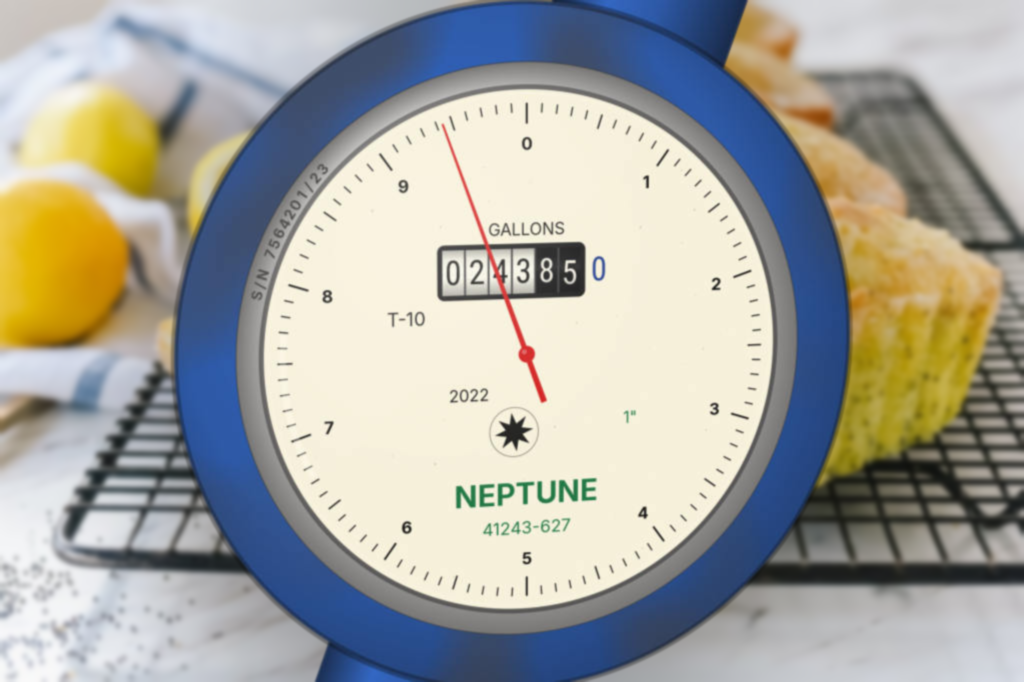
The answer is 243849.4 gal
